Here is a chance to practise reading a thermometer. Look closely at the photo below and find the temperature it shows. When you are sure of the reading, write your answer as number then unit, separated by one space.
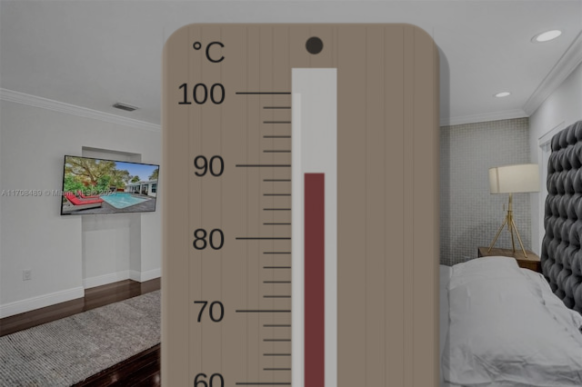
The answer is 89 °C
